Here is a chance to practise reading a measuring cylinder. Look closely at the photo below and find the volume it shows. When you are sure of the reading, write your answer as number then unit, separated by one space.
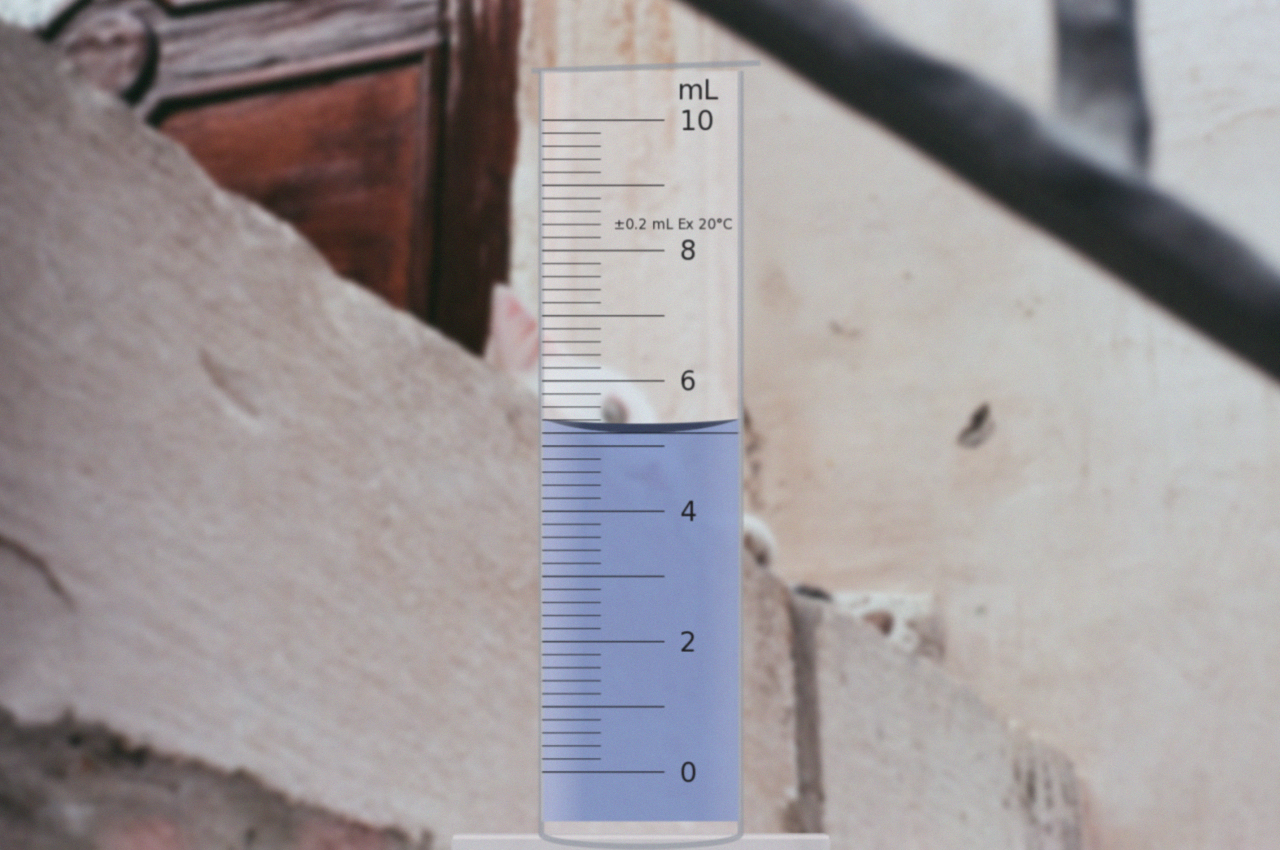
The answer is 5.2 mL
